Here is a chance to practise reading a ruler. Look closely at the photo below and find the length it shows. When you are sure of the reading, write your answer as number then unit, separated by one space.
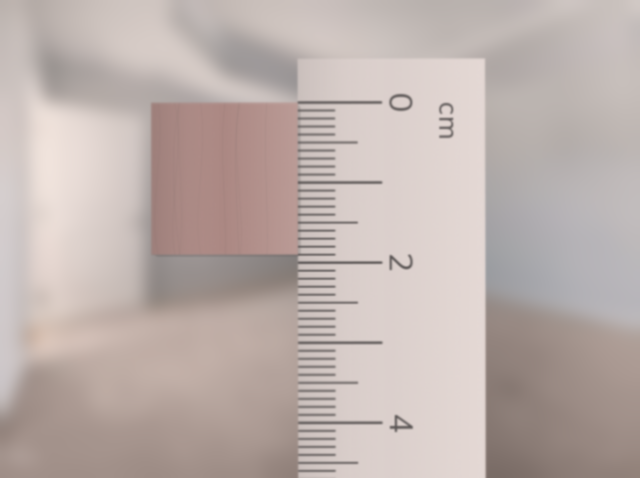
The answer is 1.9 cm
